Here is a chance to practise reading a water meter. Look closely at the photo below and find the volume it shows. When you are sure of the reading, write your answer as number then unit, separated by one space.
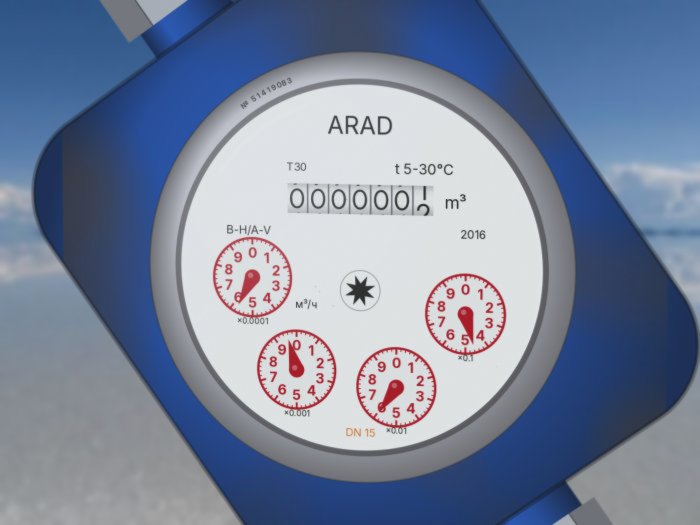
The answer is 1.4595 m³
